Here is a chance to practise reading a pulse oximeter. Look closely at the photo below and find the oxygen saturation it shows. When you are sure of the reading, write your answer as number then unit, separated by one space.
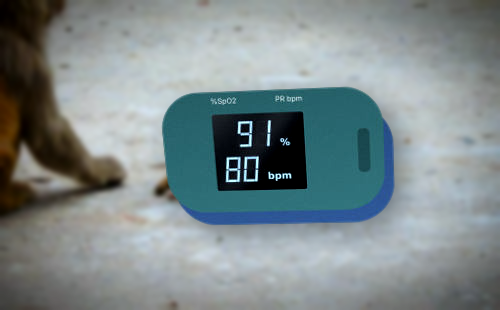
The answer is 91 %
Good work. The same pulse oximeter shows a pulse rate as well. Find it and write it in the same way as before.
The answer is 80 bpm
